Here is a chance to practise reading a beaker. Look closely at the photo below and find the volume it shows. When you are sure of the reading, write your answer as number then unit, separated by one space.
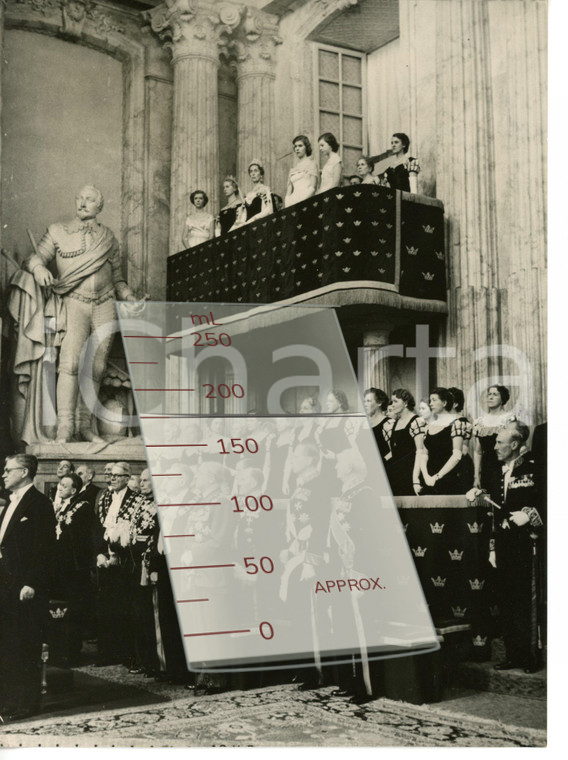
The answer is 175 mL
